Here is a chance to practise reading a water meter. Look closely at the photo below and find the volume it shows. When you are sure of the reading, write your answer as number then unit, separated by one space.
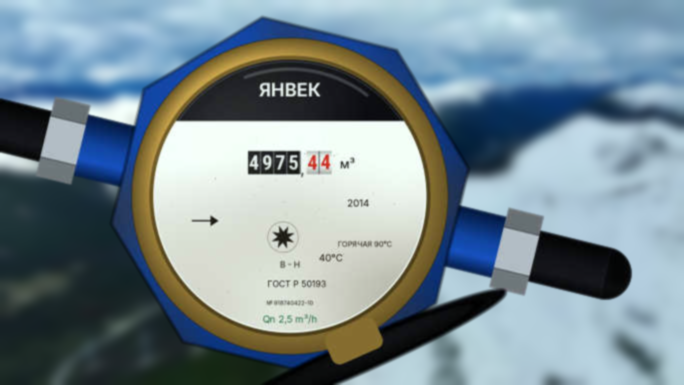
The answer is 4975.44 m³
